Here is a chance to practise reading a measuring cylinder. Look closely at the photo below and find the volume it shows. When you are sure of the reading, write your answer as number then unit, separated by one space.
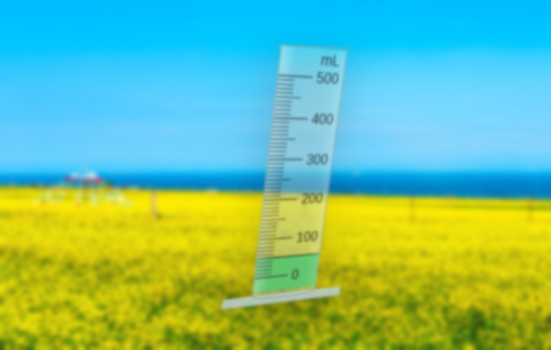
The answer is 50 mL
